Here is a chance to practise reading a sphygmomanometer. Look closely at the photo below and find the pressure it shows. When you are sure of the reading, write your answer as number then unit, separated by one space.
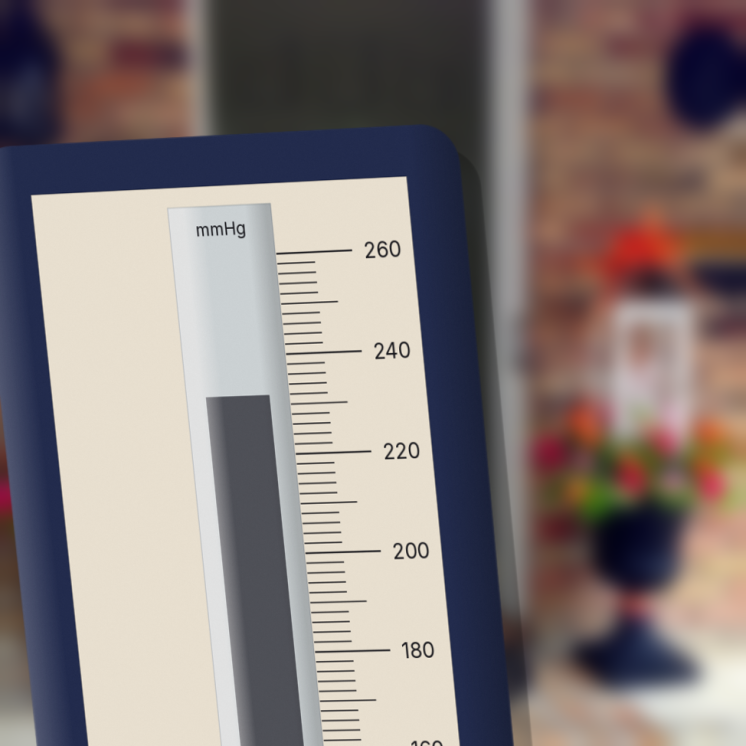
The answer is 232 mmHg
